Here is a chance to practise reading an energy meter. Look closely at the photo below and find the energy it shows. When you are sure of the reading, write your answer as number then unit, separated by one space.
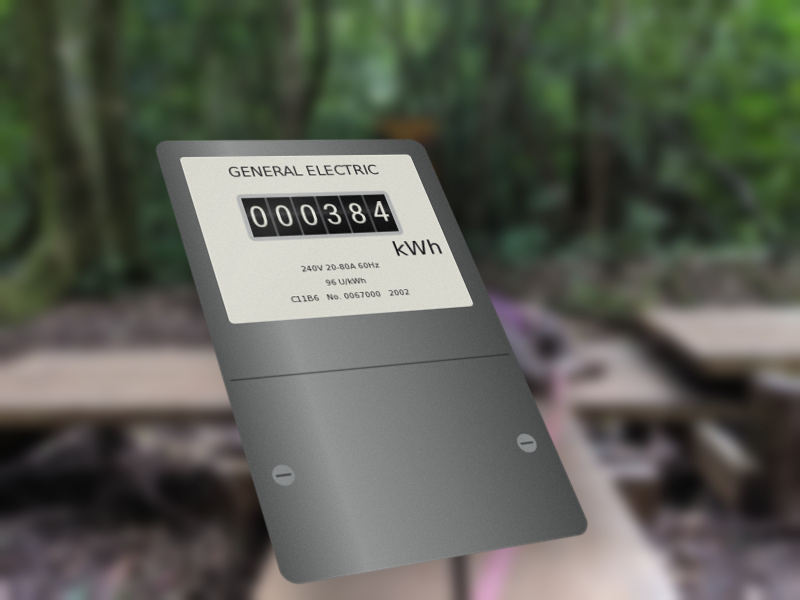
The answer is 384 kWh
